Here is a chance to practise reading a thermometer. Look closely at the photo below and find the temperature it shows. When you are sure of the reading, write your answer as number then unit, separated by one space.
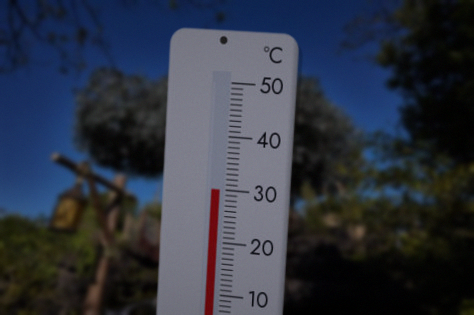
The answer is 30 °C
